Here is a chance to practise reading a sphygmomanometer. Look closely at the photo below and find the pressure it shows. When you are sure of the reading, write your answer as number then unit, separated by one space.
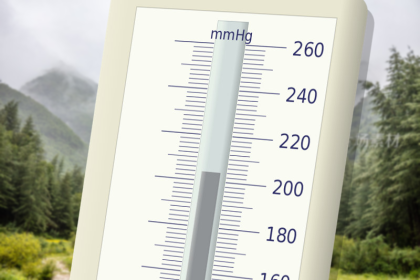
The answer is 204 mmHg
